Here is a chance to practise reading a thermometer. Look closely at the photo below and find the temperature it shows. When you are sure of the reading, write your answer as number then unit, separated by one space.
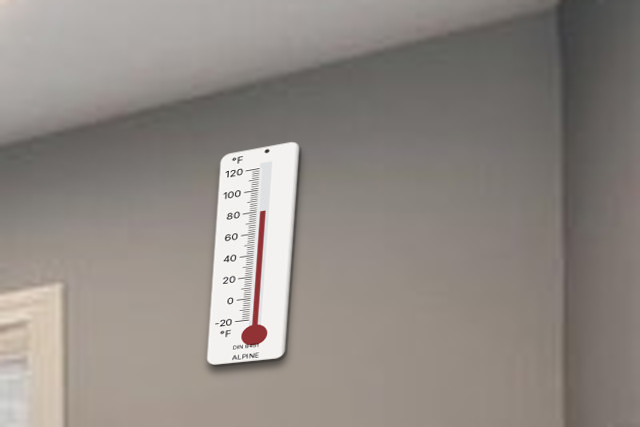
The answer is 80 °F
